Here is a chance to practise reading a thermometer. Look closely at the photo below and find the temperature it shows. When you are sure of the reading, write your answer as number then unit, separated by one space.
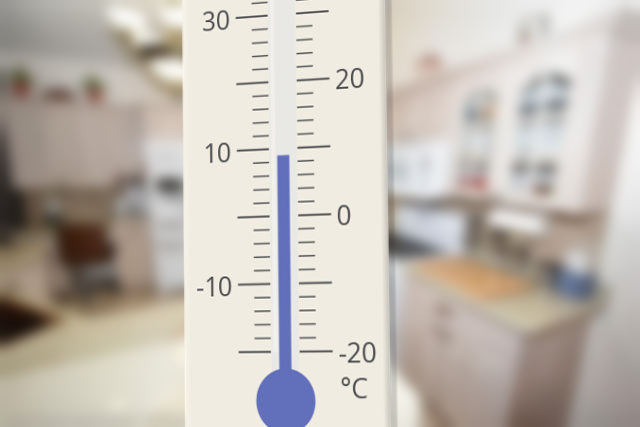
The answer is 9 °C
